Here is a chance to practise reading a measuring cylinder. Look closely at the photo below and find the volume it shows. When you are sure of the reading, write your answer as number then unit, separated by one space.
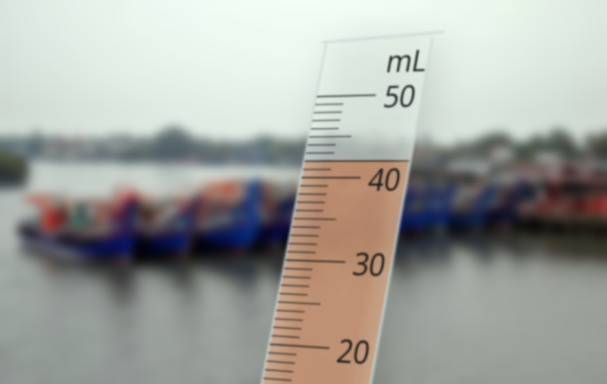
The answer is 42 mL
